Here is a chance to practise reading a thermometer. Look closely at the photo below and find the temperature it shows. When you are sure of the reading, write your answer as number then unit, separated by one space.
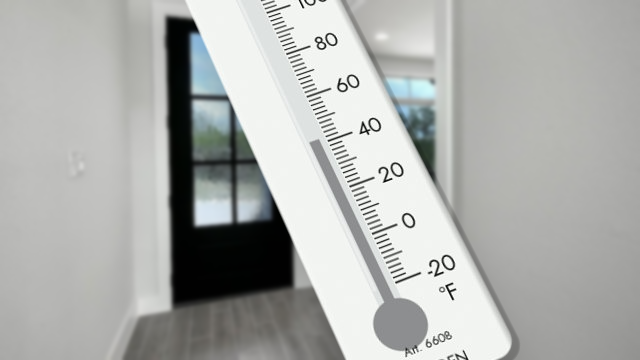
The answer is 42 °F
